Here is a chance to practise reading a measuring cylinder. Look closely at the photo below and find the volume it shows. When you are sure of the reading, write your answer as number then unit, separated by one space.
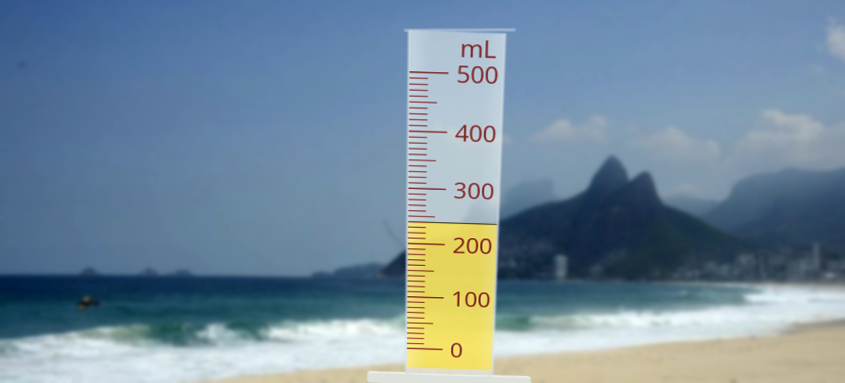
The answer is 240 mL
